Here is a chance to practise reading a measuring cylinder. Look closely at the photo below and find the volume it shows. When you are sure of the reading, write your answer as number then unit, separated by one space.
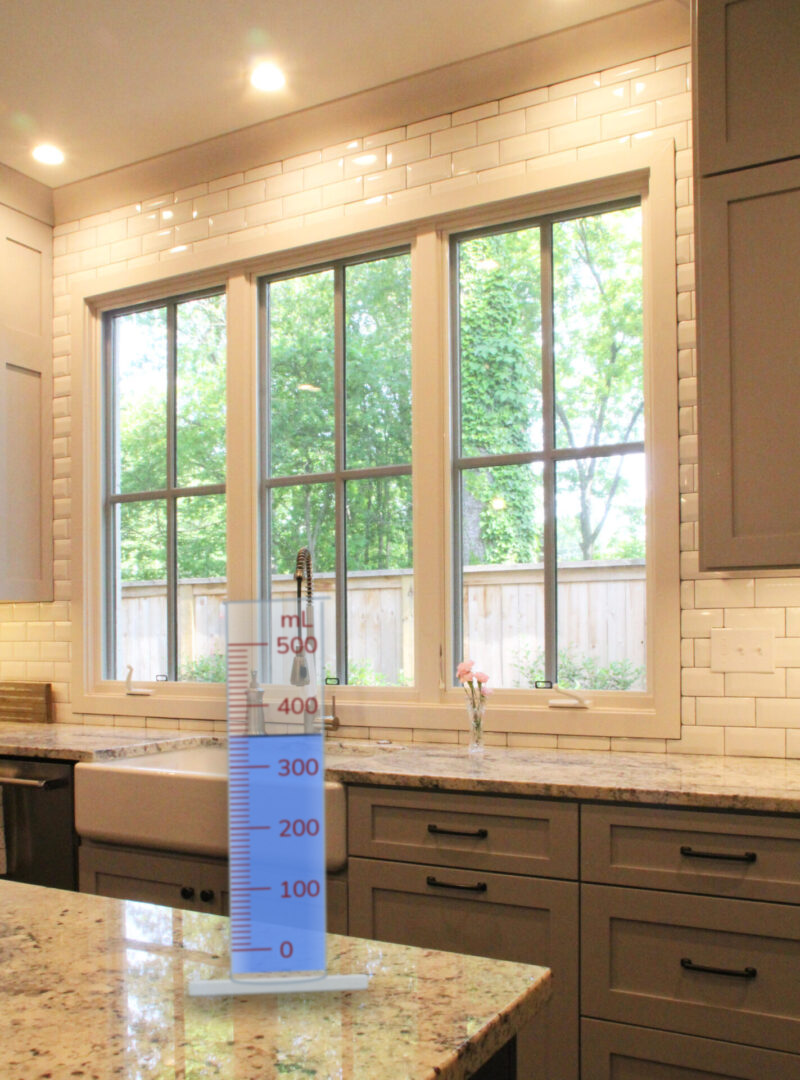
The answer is 350 mL
